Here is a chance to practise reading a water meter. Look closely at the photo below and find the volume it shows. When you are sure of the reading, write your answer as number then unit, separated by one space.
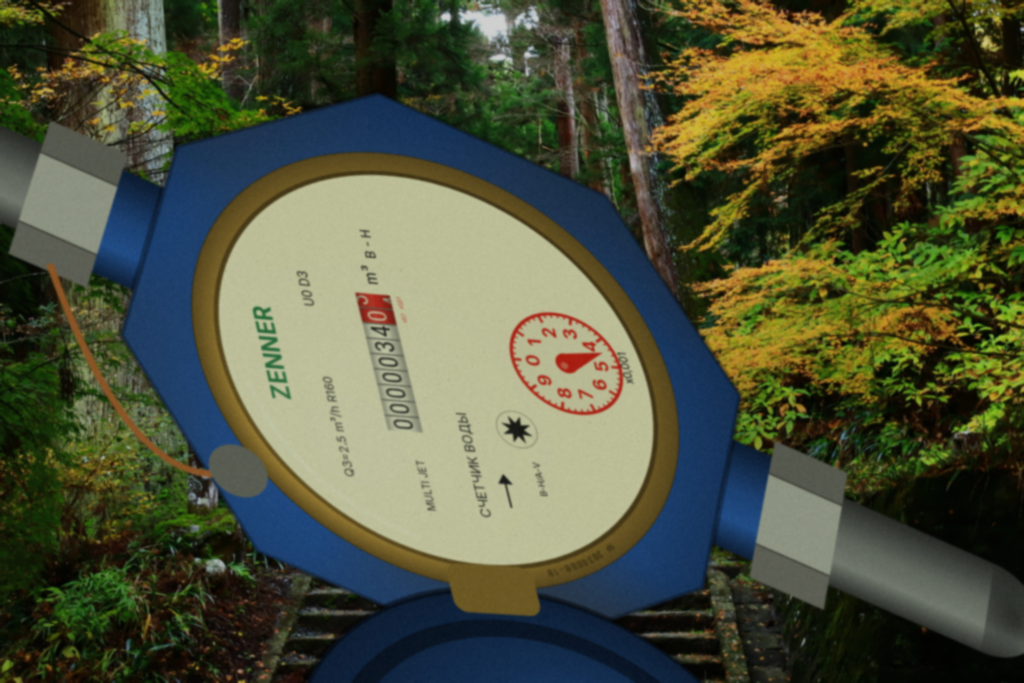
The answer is 34.034 m³
